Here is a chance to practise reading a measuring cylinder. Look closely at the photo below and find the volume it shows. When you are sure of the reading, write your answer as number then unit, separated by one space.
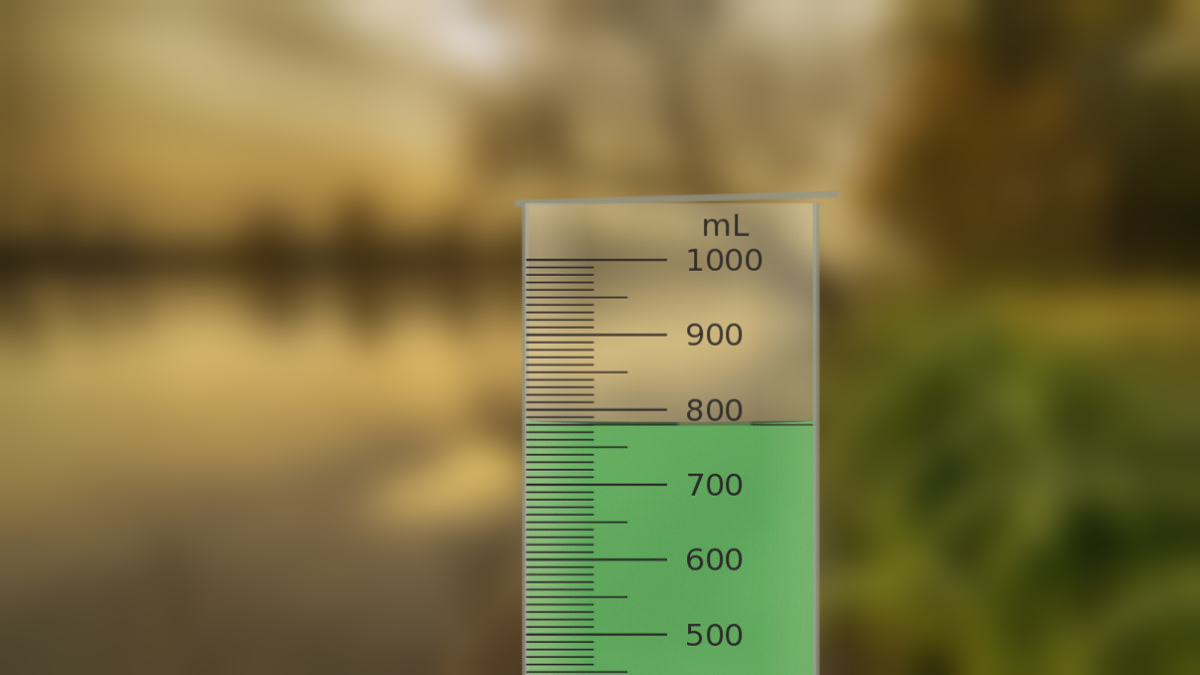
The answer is 780 mL
